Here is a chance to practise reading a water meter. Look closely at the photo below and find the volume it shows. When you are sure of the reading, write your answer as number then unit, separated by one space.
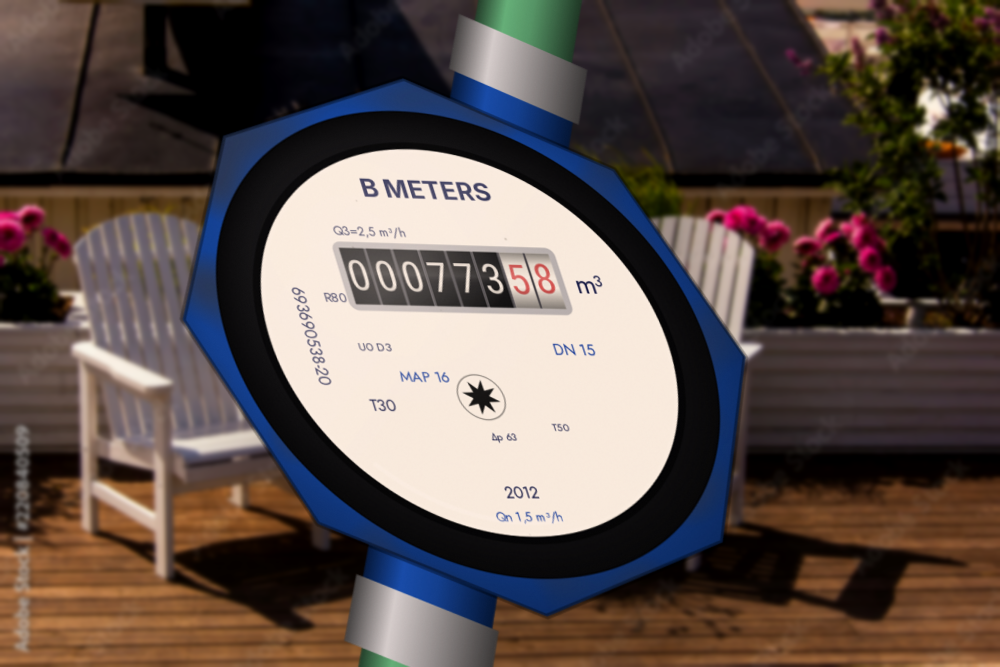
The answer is 773.58 m³
